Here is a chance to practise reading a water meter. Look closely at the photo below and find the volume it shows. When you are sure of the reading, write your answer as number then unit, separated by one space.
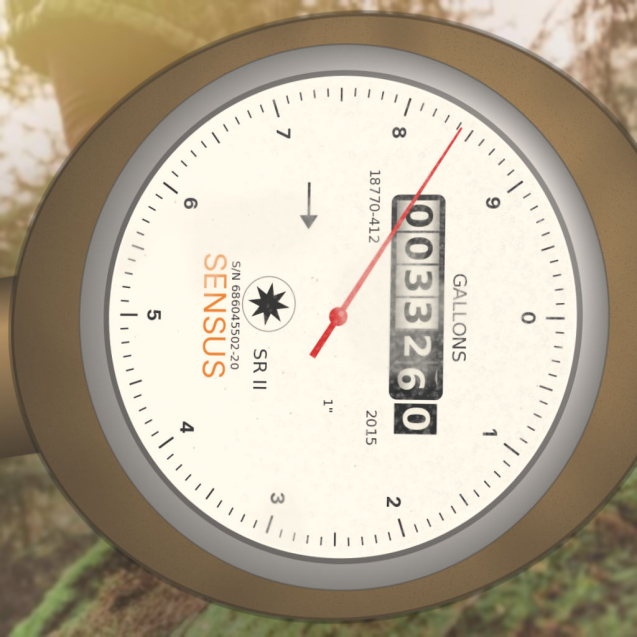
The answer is 33258.4 gal
